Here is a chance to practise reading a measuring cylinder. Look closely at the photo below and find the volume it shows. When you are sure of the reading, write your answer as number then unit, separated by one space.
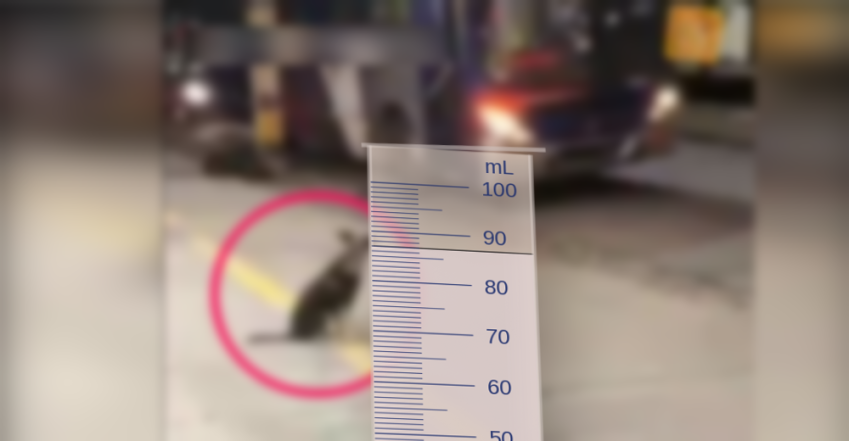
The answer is 87 mL
